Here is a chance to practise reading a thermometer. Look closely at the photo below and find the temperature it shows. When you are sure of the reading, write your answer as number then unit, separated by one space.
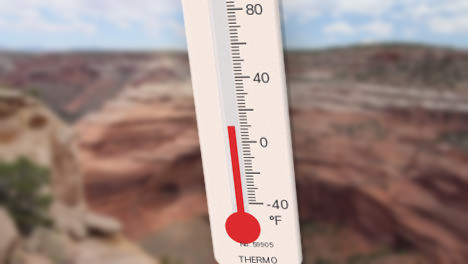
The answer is 10 °F
